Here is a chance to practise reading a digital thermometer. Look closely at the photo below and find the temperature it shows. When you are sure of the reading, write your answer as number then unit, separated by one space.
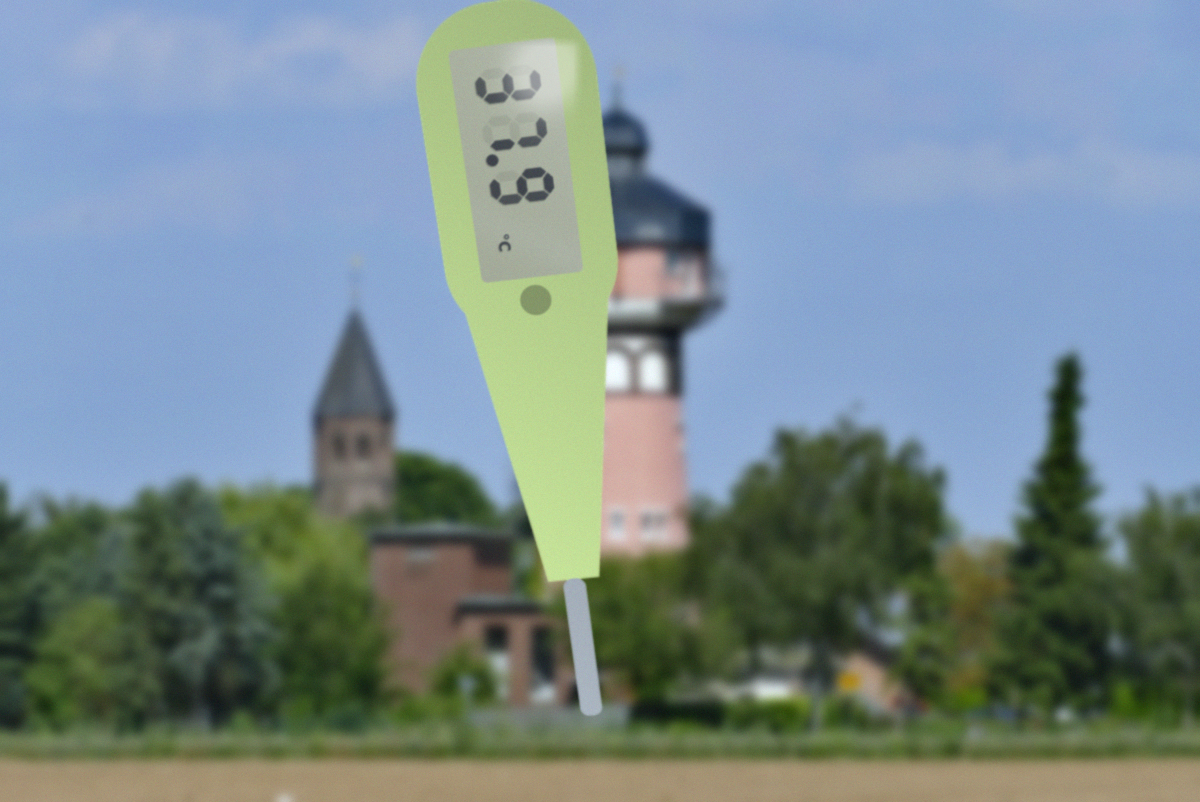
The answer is 37.9 °C
